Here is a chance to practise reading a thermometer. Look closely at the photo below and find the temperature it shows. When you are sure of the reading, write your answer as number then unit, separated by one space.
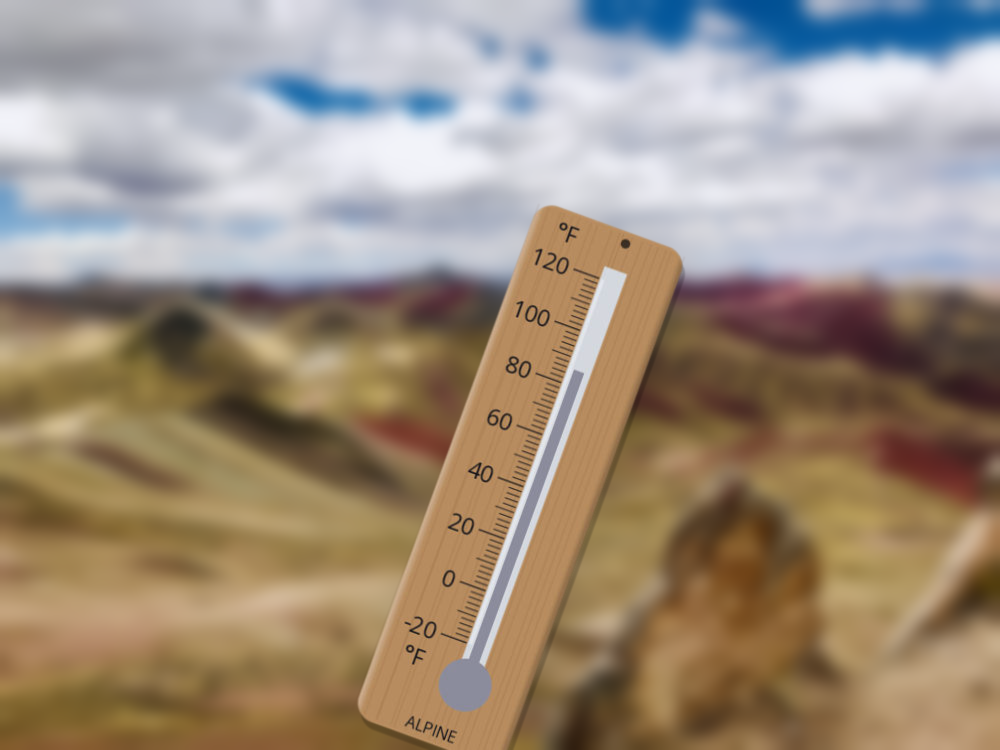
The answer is 86 °F
